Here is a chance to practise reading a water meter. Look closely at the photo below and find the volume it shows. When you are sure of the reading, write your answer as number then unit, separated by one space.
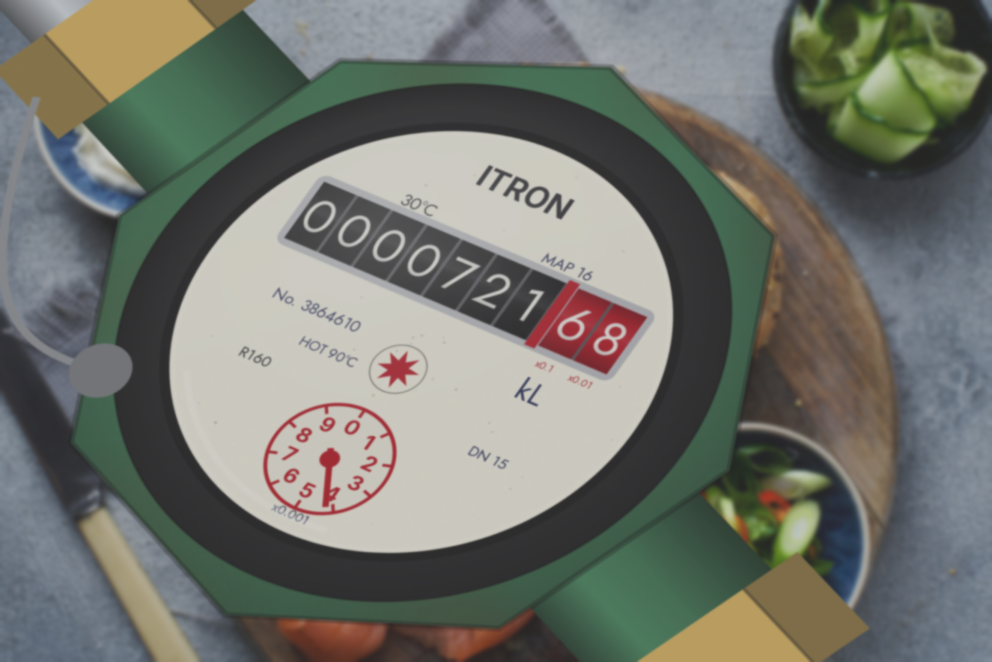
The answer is 721.684 kL
